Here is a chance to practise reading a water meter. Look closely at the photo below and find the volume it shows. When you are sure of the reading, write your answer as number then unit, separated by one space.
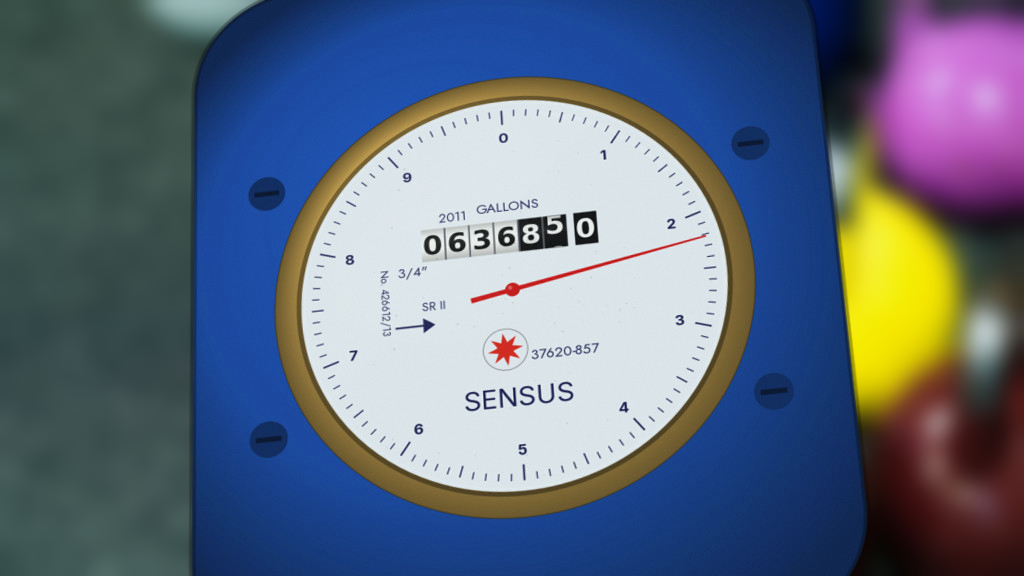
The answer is 636852.2 gal
